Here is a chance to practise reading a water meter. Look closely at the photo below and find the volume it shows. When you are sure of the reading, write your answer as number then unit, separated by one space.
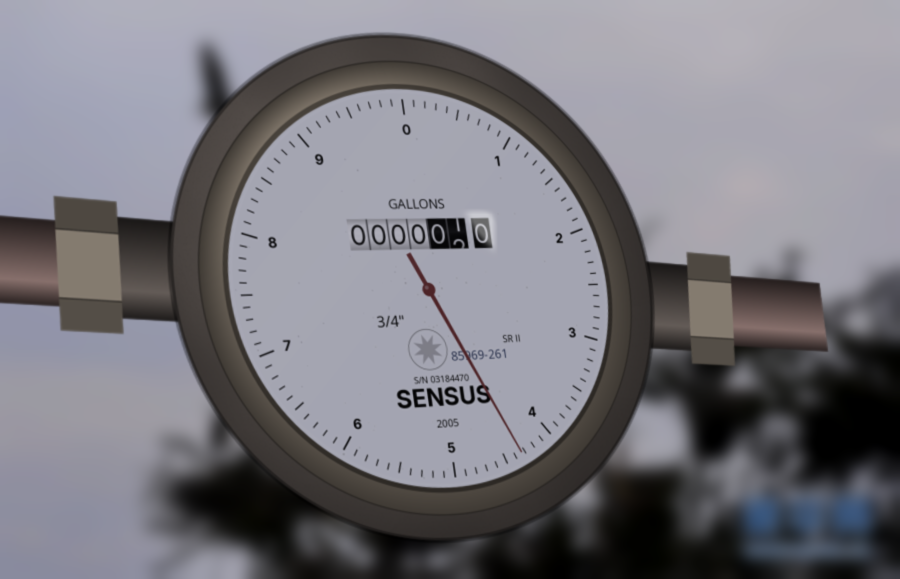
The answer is 14.3 gal
